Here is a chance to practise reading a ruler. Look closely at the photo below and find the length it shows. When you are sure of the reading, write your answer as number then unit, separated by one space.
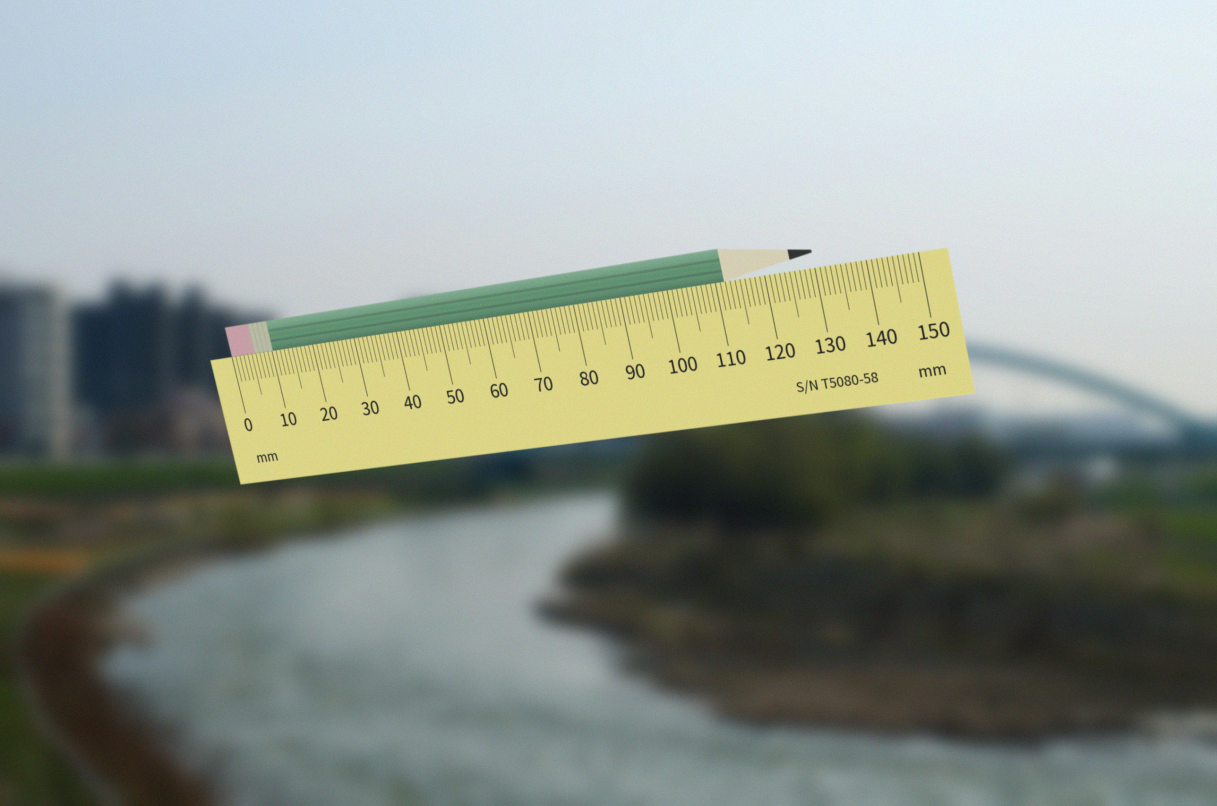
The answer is 130 mm
